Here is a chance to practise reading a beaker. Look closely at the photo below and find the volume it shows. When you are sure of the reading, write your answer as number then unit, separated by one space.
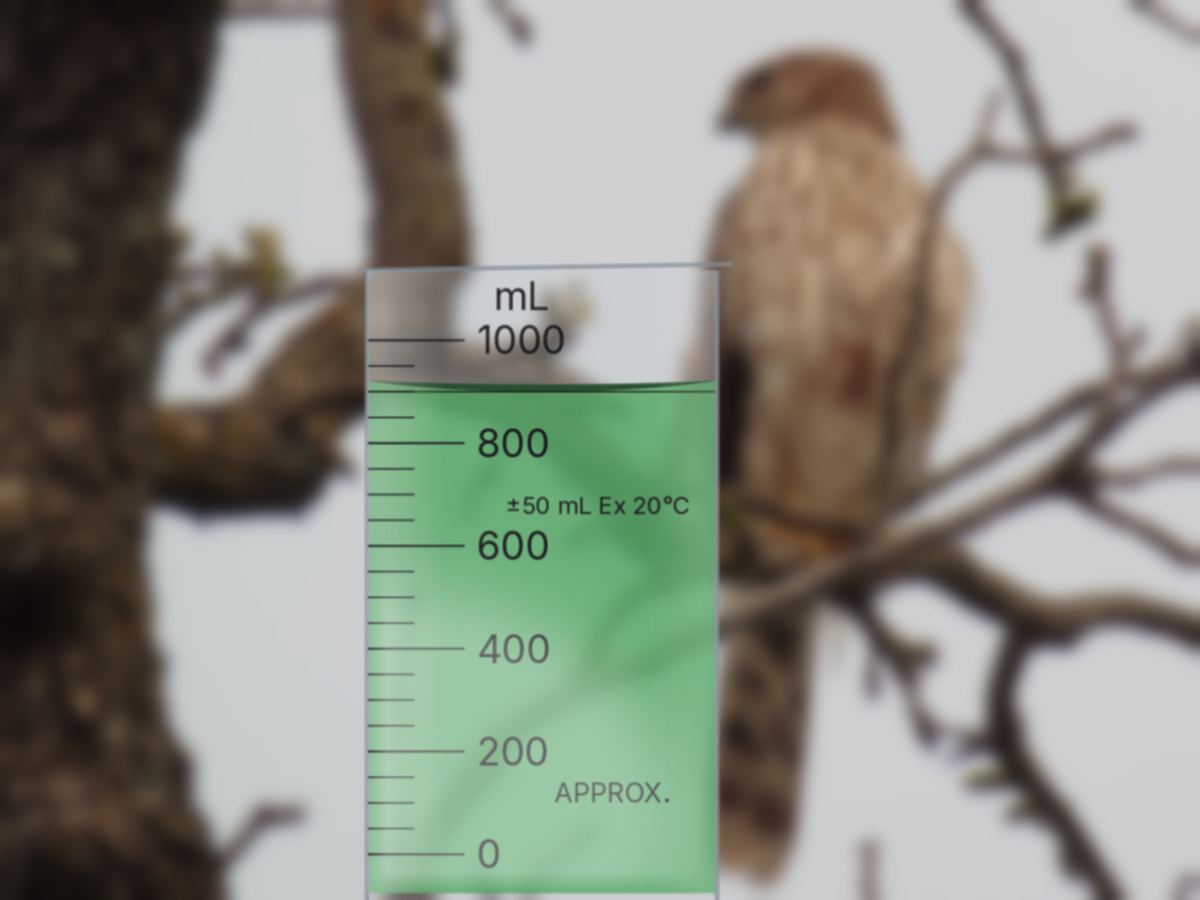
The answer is 900 mL
